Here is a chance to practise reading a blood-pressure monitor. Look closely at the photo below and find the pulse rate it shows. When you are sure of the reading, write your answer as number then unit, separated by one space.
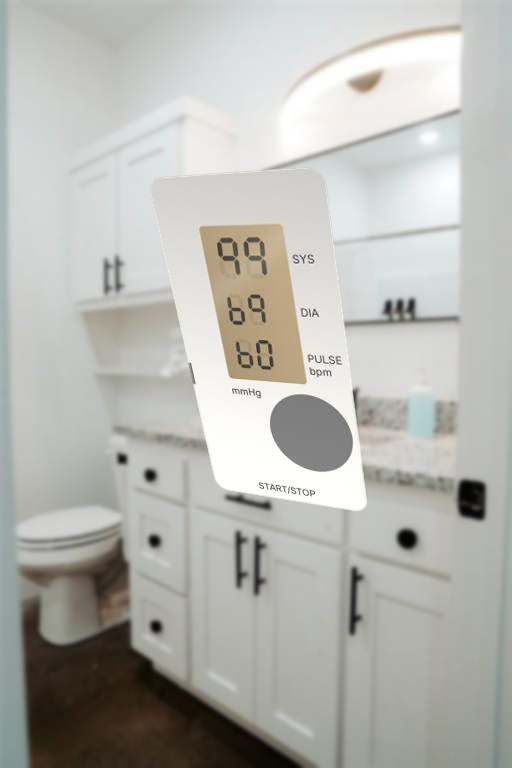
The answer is 60 bpm
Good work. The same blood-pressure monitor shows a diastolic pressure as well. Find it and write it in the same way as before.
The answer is 69 mmHg
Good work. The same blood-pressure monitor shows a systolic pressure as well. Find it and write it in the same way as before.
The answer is 99 mmHg
